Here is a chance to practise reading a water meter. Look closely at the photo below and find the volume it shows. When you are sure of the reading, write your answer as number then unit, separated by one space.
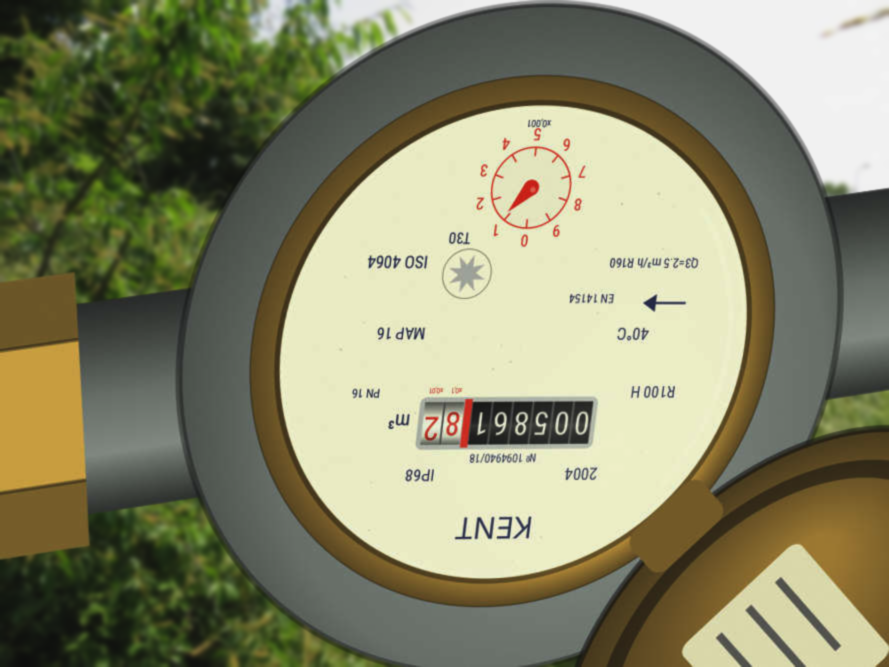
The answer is 5861.821 m³
